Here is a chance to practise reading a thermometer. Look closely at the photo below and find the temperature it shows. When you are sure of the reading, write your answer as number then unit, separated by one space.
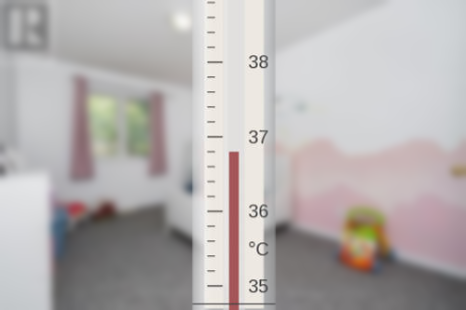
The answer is 36.8 °C
